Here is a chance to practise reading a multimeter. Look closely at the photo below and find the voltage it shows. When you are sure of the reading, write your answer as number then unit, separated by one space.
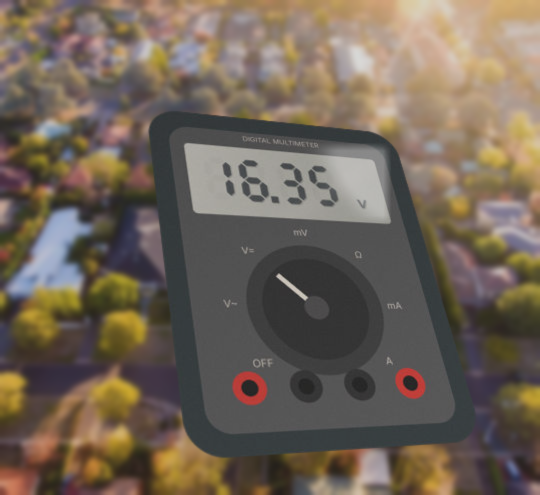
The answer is 16.35 V
